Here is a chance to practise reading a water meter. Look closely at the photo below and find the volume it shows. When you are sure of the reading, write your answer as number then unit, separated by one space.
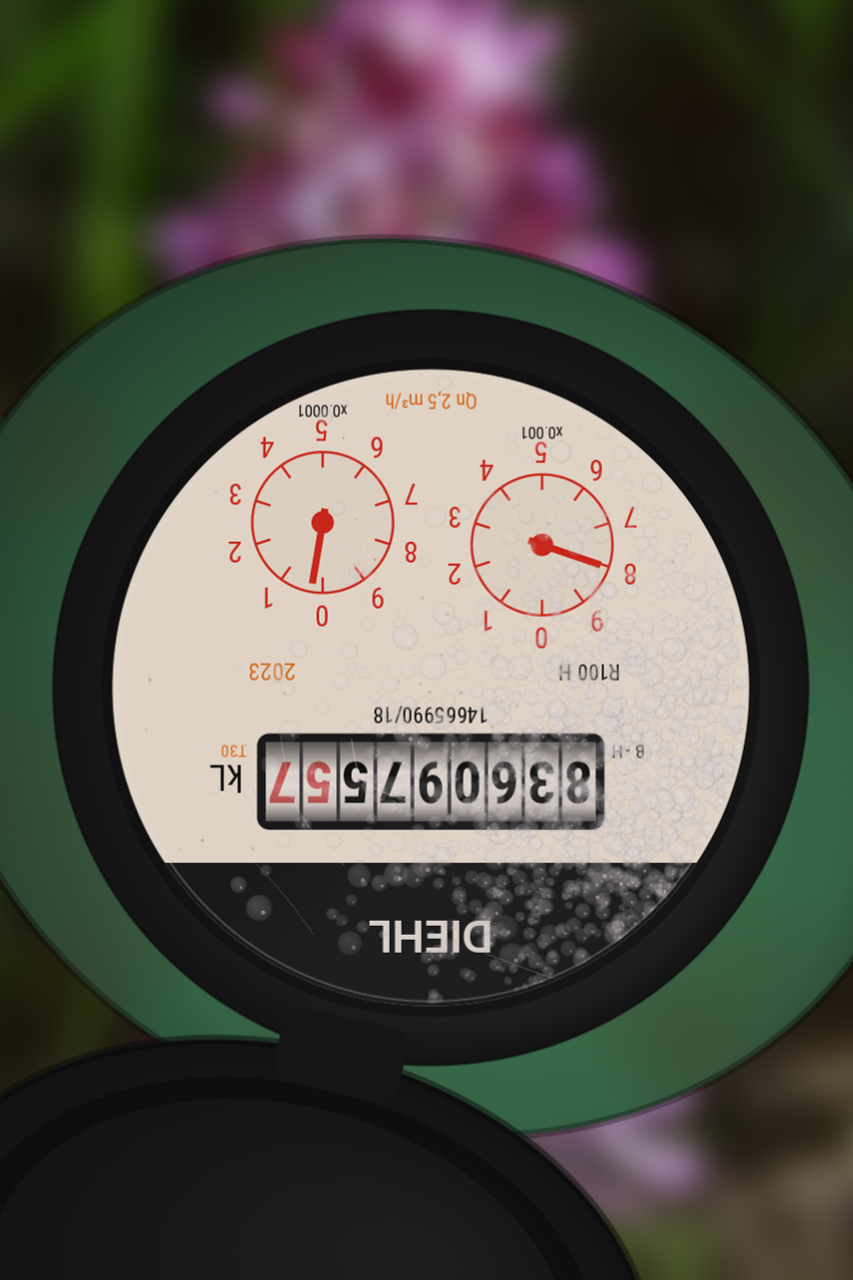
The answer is 8360975.5780 kL
